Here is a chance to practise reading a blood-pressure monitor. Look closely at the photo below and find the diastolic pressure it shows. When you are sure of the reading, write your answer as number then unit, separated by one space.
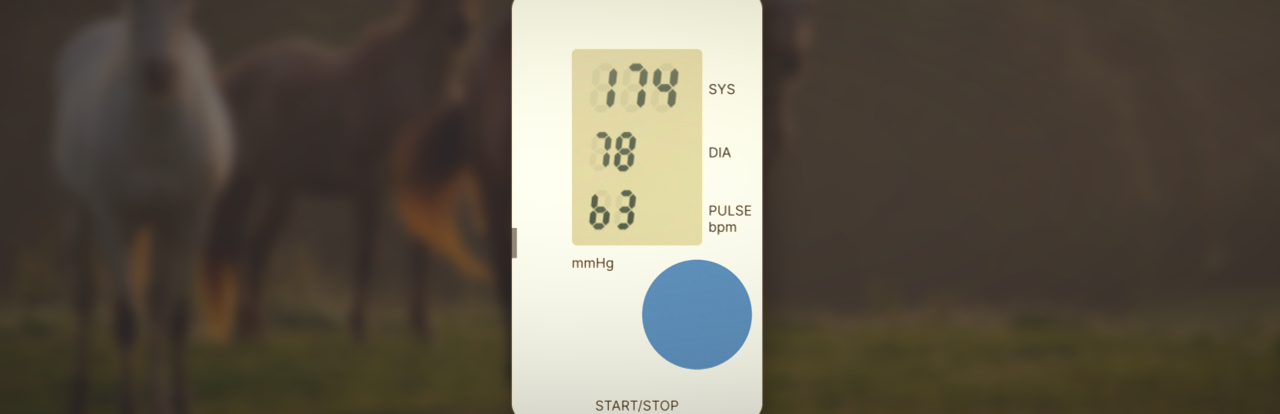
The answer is 78 mmHg
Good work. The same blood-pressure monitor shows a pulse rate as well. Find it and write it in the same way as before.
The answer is 63 bpm
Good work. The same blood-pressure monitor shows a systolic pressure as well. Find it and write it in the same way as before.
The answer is 174 mmHg
